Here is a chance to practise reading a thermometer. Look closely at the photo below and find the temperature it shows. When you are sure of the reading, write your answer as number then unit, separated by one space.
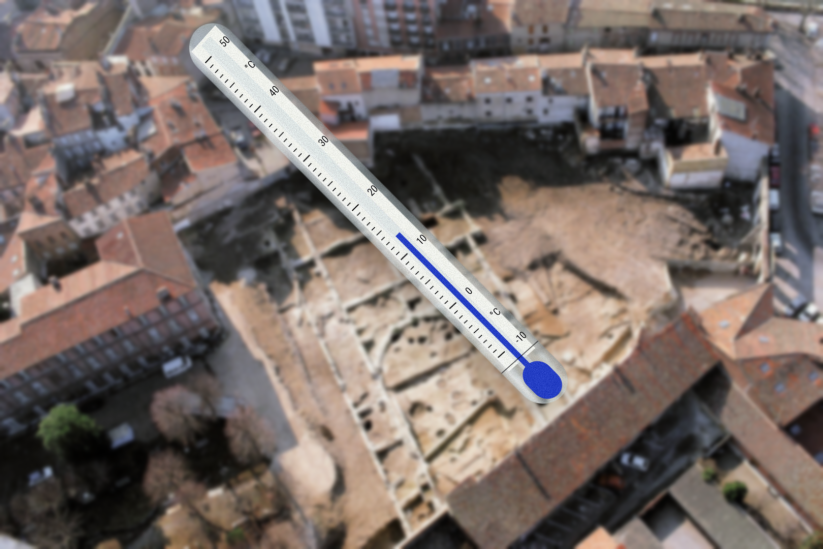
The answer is 13 °C
